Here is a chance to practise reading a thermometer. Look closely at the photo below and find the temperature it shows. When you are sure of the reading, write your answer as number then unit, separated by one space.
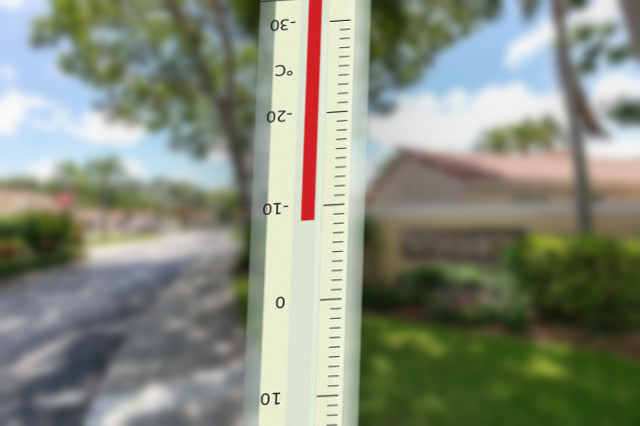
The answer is -8.5 °C
